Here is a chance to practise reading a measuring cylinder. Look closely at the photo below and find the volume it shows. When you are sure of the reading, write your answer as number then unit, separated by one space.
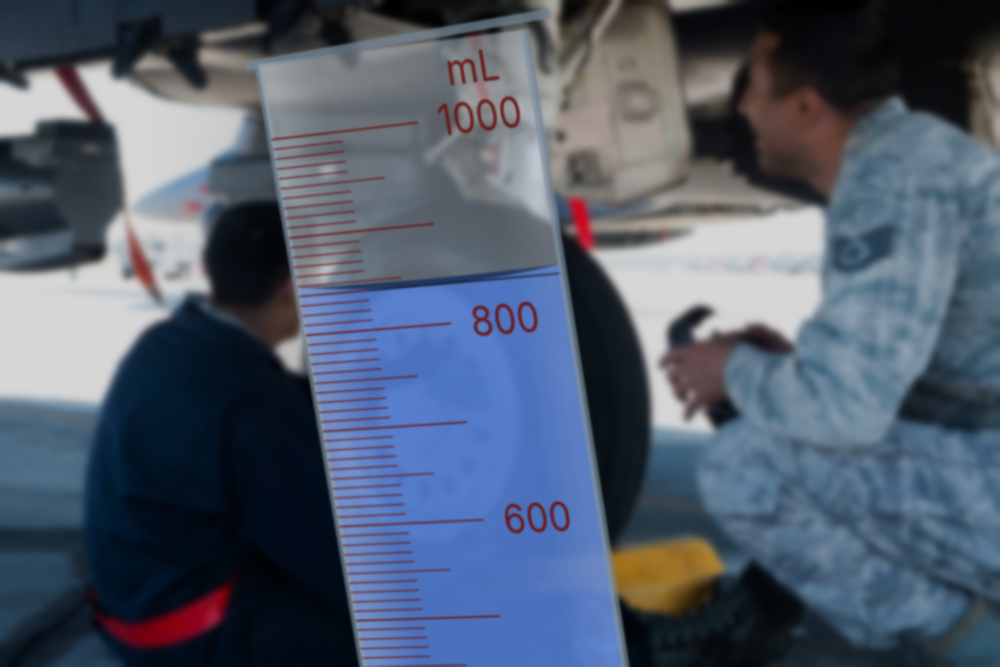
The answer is 840 mL
